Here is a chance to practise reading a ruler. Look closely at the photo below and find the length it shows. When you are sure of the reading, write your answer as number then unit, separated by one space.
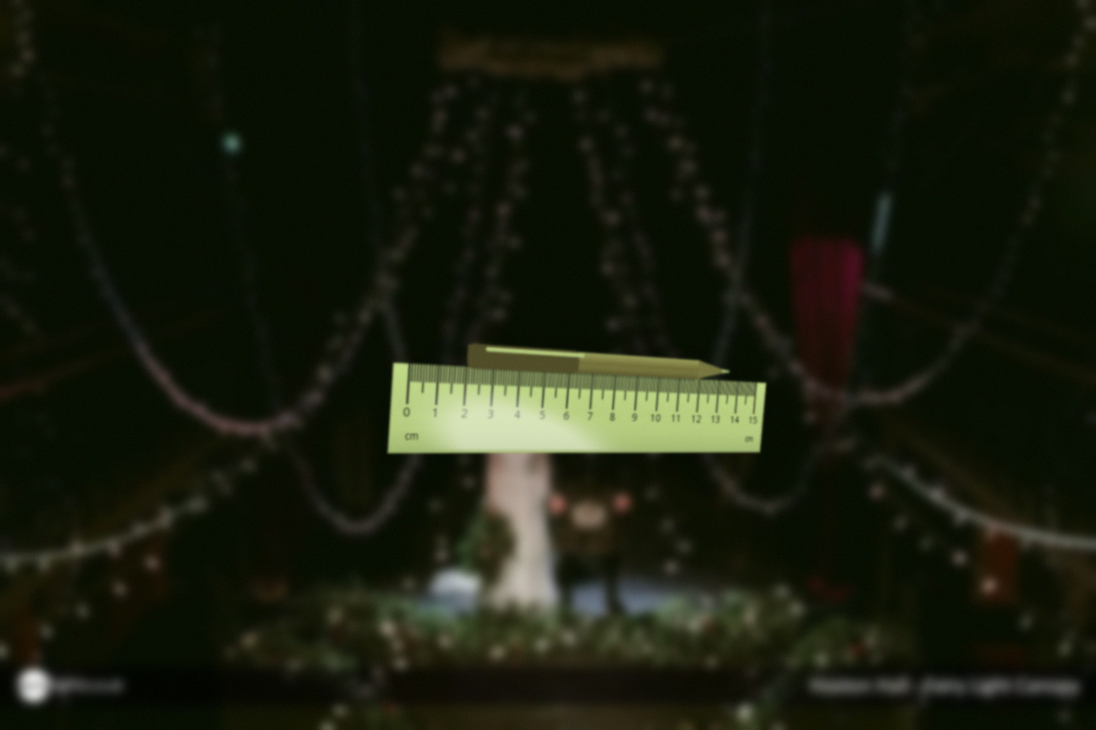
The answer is 11.5 cm
